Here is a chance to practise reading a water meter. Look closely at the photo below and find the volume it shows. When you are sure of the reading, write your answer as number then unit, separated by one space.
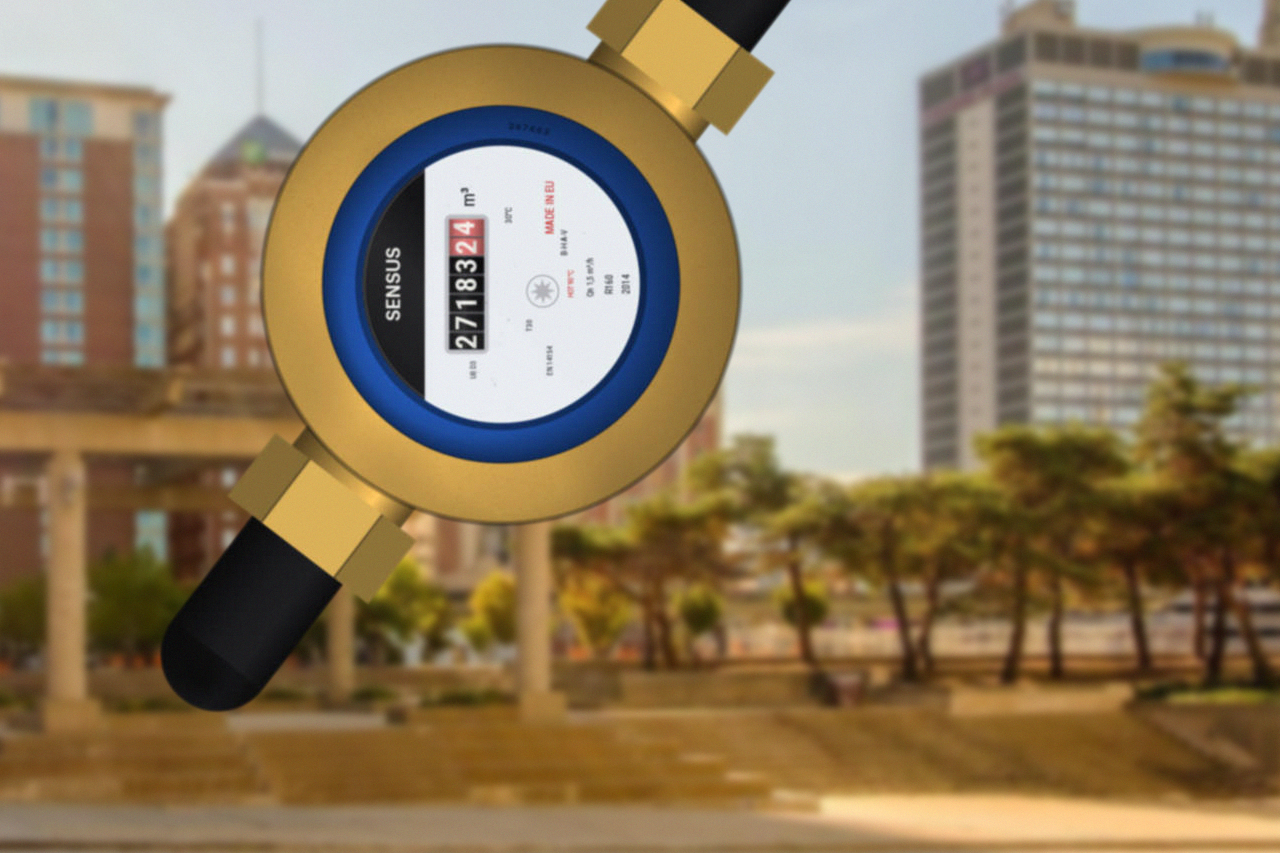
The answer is 27183.24 m³
